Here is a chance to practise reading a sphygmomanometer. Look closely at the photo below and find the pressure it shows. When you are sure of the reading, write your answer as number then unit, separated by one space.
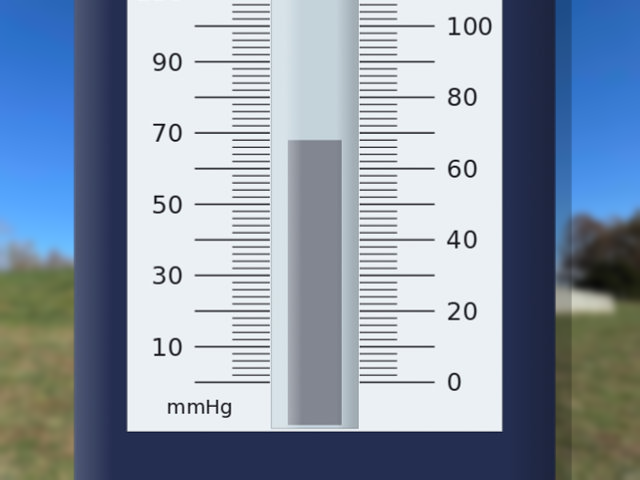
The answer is 68 mmHg
